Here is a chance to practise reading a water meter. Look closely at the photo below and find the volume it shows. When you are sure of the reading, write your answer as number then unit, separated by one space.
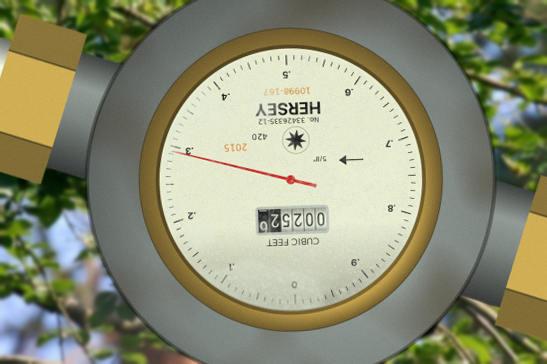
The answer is 2526.29 ft³
